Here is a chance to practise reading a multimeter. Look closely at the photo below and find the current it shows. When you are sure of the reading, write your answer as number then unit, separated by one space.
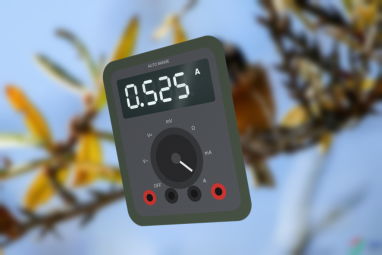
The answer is 0.525 A
